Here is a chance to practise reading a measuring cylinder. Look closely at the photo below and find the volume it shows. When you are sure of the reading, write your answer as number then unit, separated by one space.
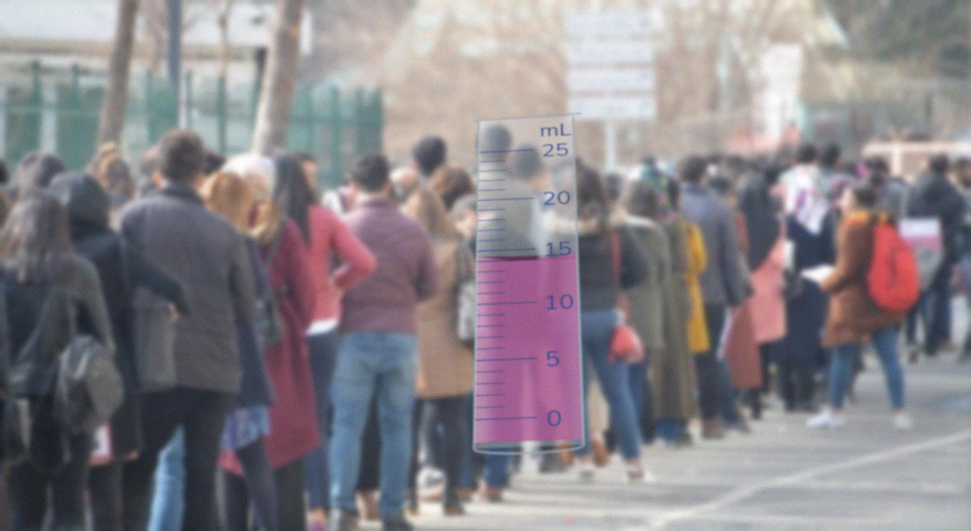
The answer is 14 mL
